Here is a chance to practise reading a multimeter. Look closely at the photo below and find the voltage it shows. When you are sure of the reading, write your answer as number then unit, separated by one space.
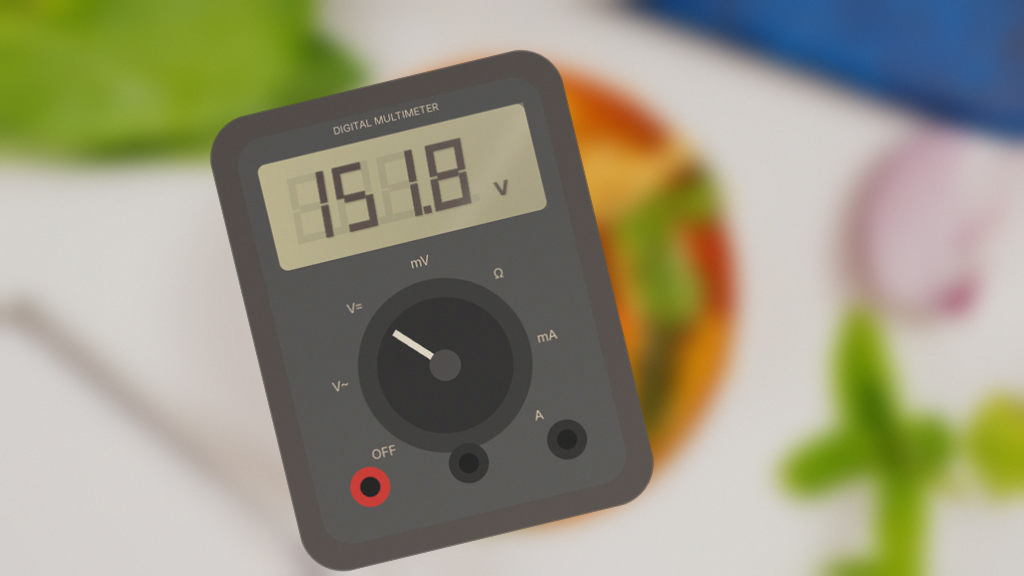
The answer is 151.8 V
